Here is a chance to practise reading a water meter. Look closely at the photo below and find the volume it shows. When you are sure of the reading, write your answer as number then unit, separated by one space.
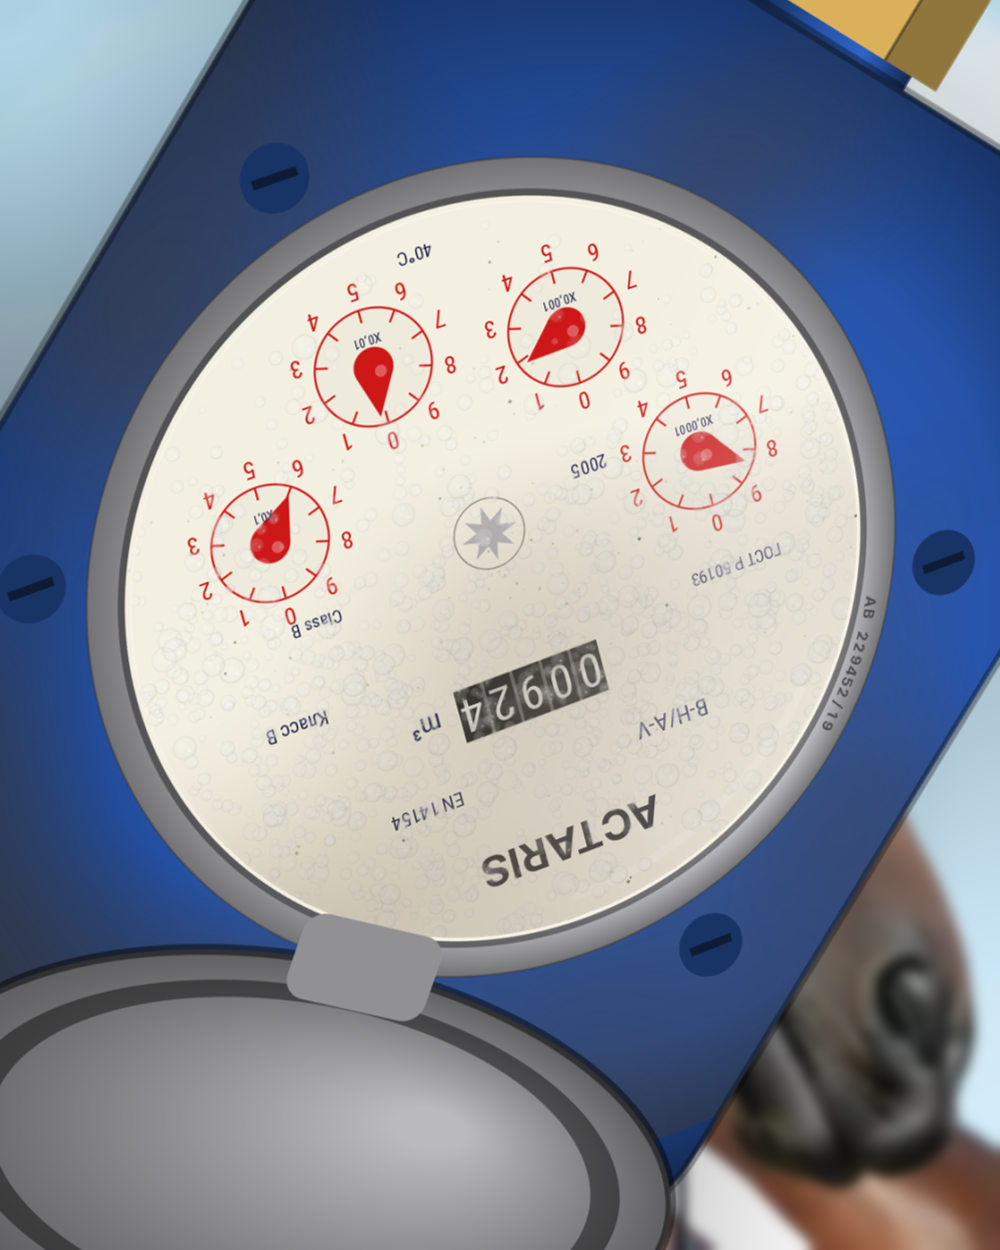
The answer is 924.6018 m³
